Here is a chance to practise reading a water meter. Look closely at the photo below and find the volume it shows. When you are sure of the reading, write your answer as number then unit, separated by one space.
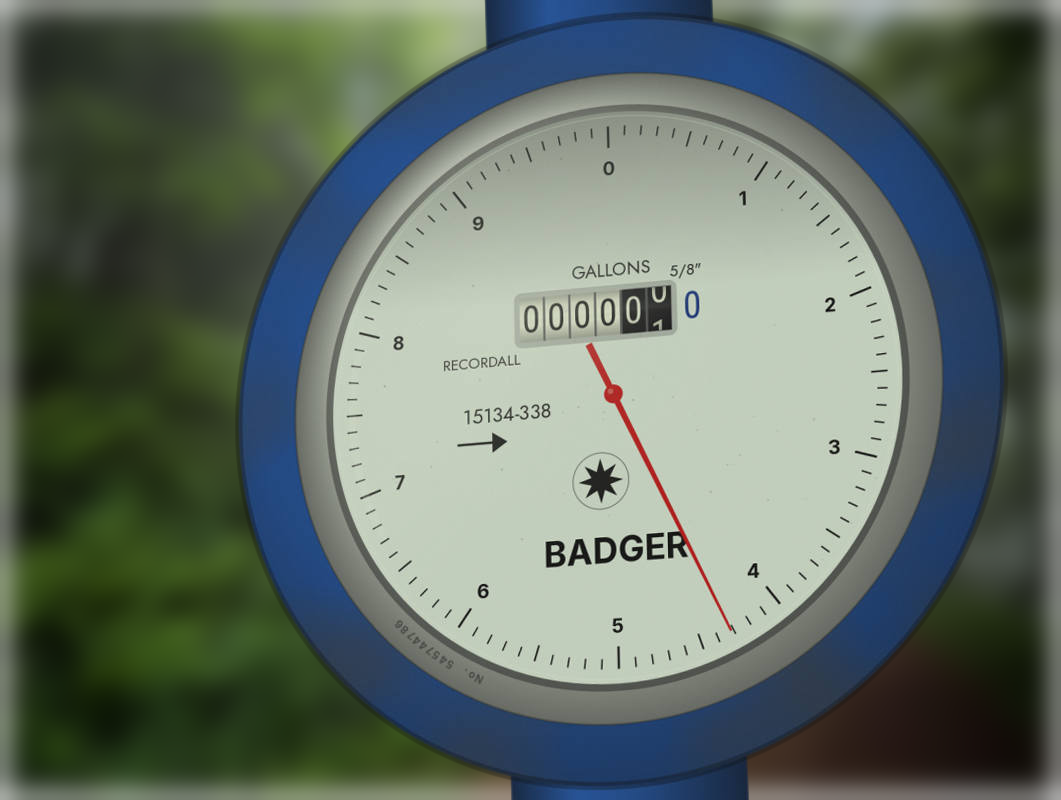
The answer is 4.3 gal
